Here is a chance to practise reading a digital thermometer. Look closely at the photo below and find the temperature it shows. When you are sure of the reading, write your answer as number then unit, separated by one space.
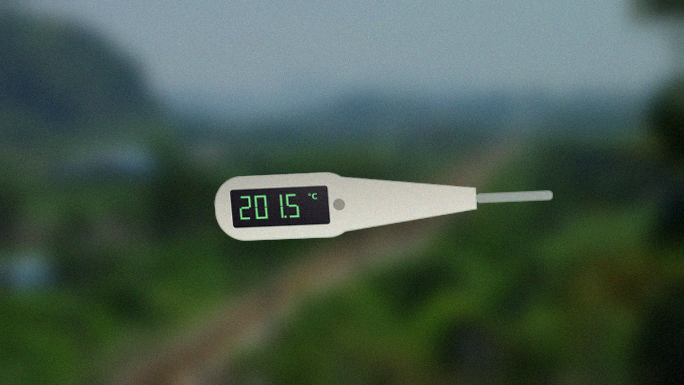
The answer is 201.5 °C
